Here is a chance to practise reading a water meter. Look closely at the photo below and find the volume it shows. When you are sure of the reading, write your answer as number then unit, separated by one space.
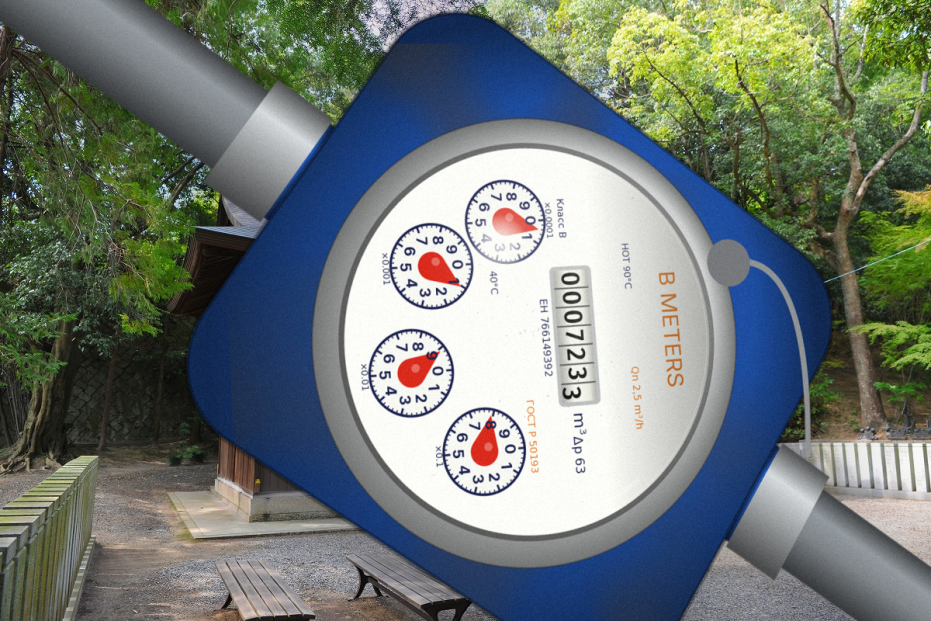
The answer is 7232.7910 m³
